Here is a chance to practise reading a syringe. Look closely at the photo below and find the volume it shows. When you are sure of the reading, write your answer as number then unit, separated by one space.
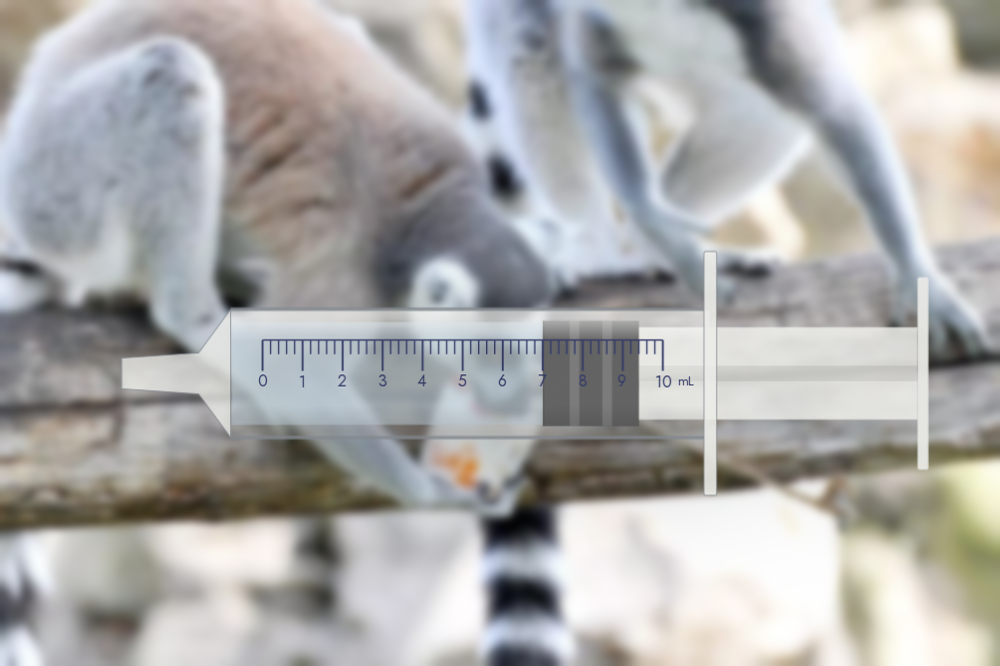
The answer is 7 mL
